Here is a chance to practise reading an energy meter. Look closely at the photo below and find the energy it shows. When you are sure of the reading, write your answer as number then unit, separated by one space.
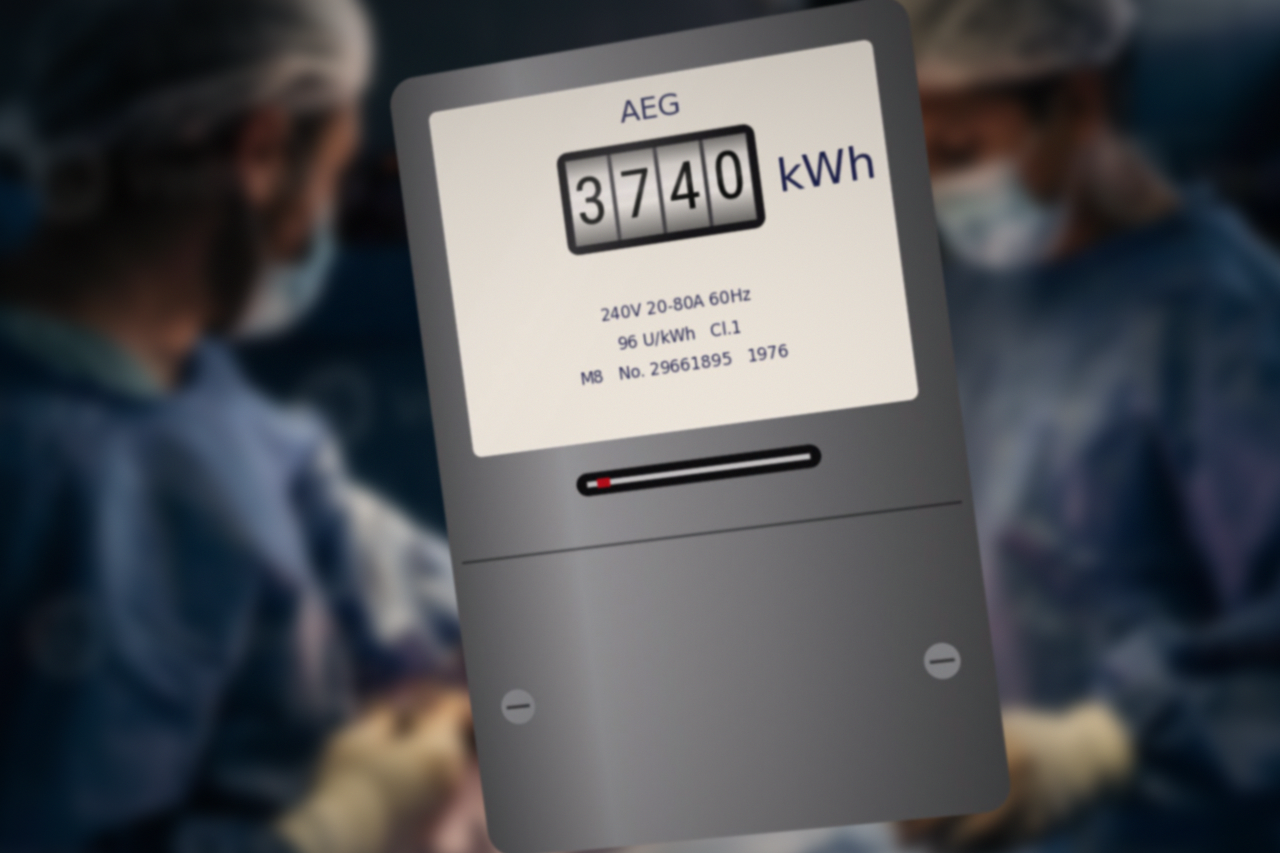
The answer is 3740 kWh
